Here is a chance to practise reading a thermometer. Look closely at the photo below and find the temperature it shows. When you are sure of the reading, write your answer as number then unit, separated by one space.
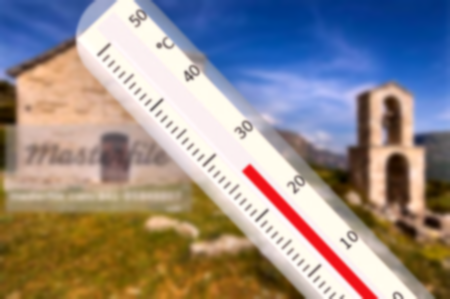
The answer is 26 °C
